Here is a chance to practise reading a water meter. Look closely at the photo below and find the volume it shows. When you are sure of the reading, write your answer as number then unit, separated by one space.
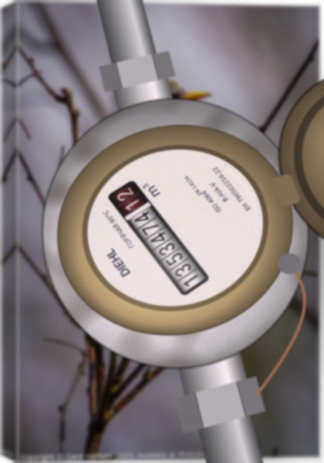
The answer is 1353474.12 m³
